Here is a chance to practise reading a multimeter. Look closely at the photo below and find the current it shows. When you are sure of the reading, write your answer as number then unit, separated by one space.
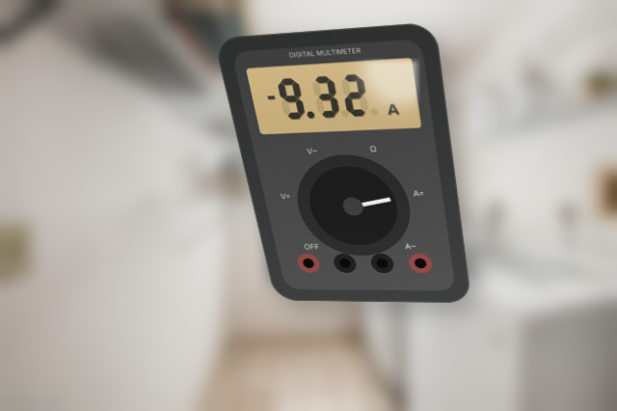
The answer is -9.32 A
